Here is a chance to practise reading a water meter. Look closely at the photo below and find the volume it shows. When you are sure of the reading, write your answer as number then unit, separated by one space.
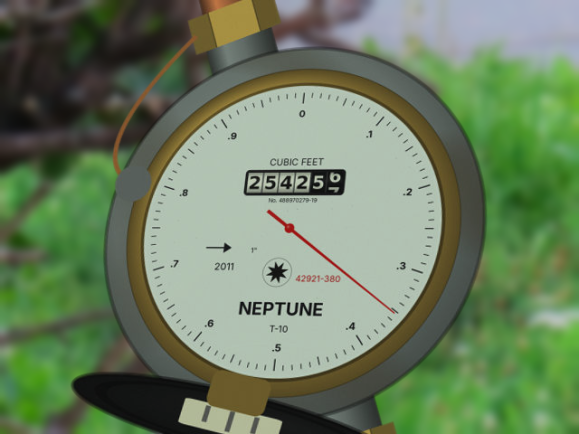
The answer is 254256.35 ft³
